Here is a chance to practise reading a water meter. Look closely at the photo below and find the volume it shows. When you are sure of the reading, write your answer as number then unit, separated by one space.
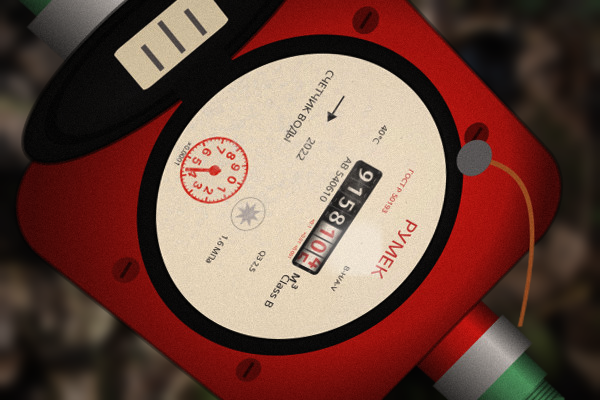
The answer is 9158.1044 m³
